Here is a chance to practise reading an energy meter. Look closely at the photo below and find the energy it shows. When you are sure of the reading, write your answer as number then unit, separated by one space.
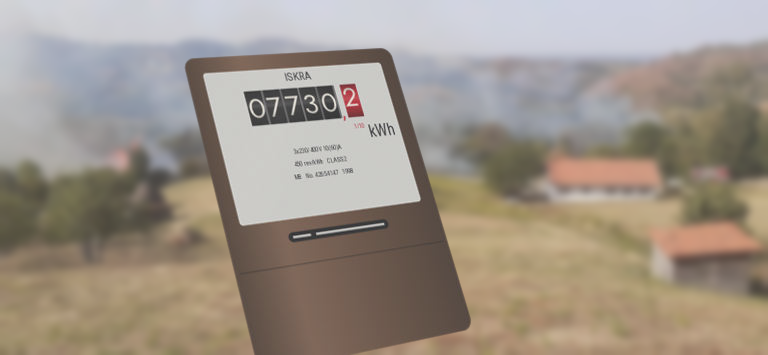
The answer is 7730.2 kWh
